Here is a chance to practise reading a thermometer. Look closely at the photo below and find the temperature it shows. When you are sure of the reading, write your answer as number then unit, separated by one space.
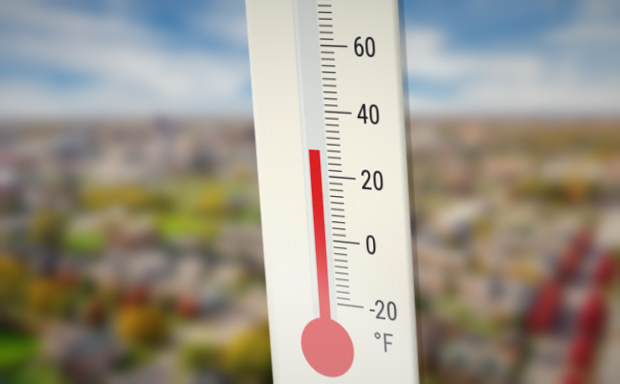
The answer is 28 °F
